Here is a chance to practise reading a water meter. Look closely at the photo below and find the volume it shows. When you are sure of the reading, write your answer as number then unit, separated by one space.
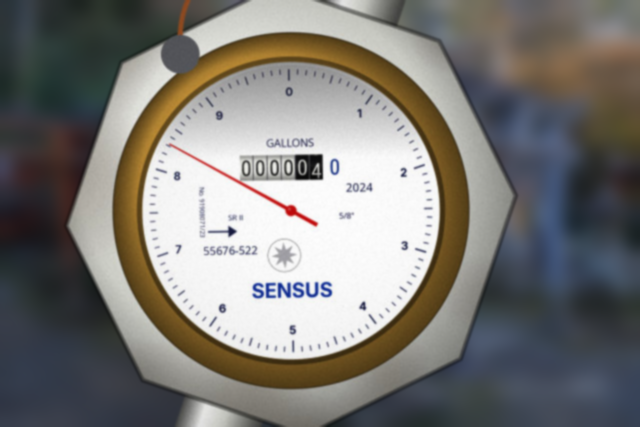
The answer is 38.3 gal
